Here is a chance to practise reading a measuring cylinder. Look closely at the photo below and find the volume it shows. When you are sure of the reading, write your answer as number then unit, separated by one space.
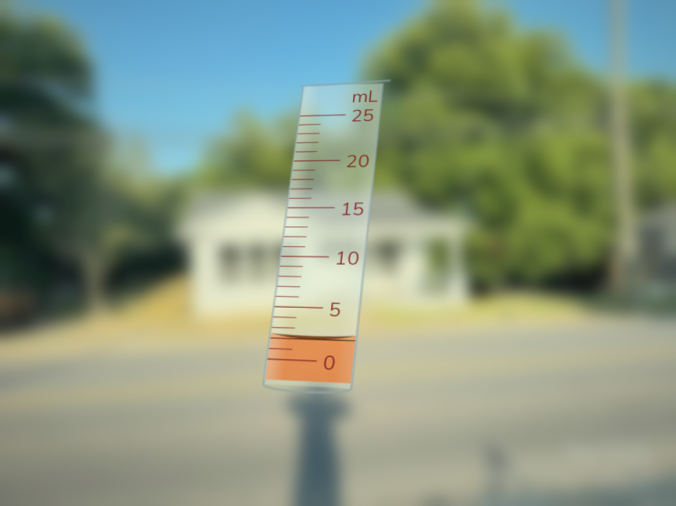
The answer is 2 mL
